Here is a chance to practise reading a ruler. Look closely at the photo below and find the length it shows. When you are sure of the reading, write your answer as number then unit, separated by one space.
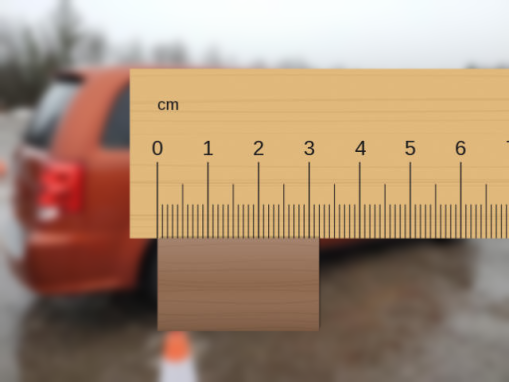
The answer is 3.2 cm
